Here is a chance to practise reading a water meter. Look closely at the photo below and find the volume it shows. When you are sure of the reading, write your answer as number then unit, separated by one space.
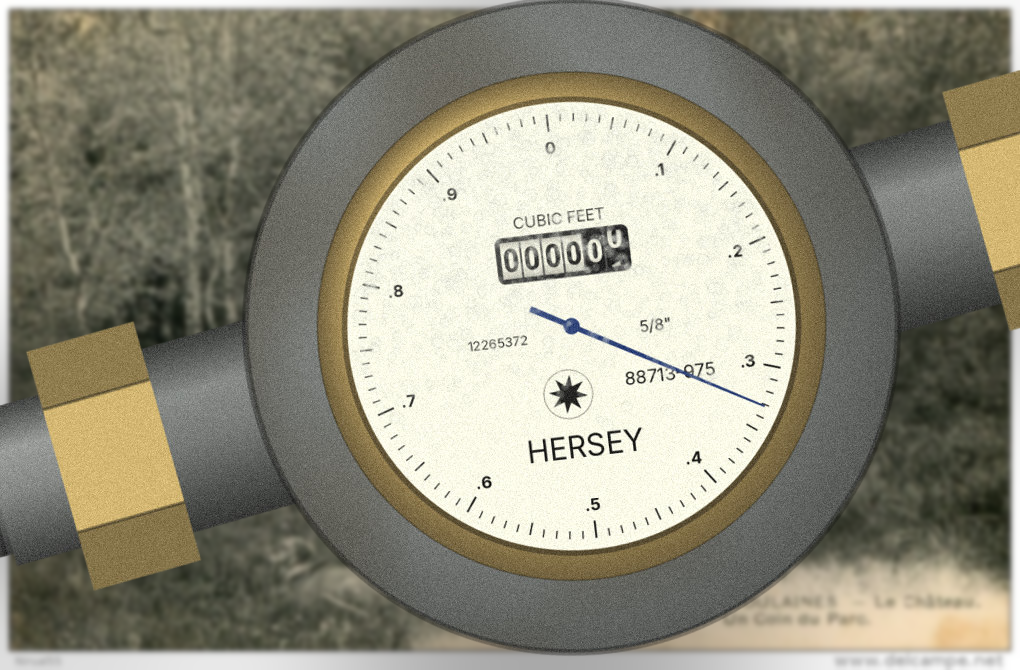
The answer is 0.33 ft³
